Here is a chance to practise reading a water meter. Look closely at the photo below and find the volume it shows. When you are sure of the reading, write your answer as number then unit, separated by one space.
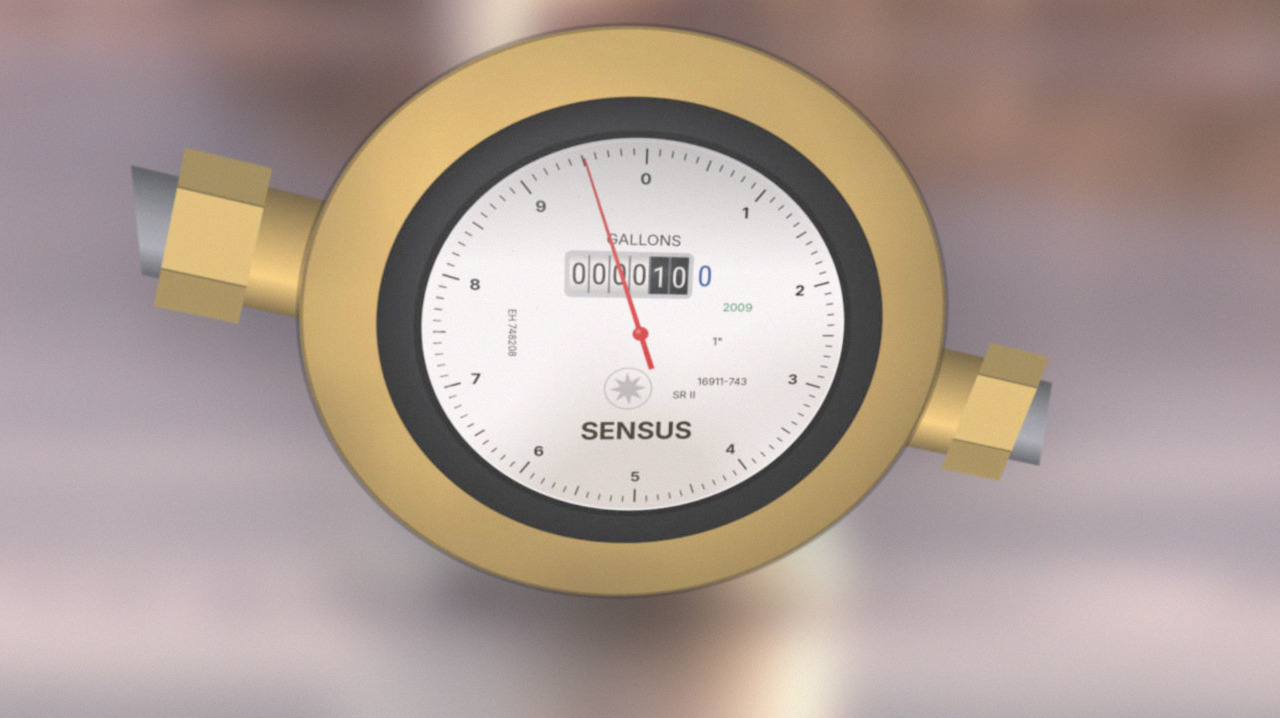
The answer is 99.5 gal
